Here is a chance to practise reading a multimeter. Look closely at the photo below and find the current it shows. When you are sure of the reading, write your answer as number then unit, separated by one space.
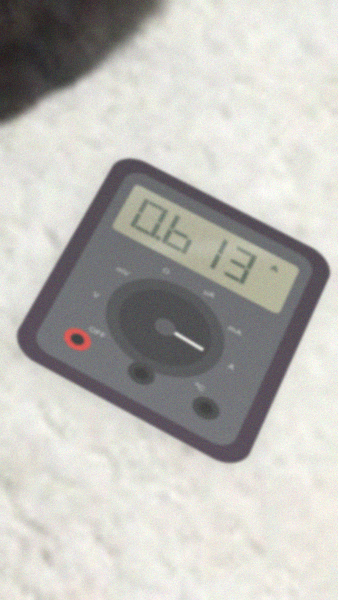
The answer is 0.613 A
